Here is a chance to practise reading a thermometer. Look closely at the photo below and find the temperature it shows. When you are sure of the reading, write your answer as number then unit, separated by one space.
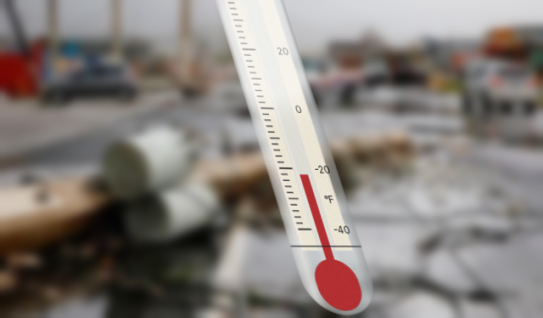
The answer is -22 °F
